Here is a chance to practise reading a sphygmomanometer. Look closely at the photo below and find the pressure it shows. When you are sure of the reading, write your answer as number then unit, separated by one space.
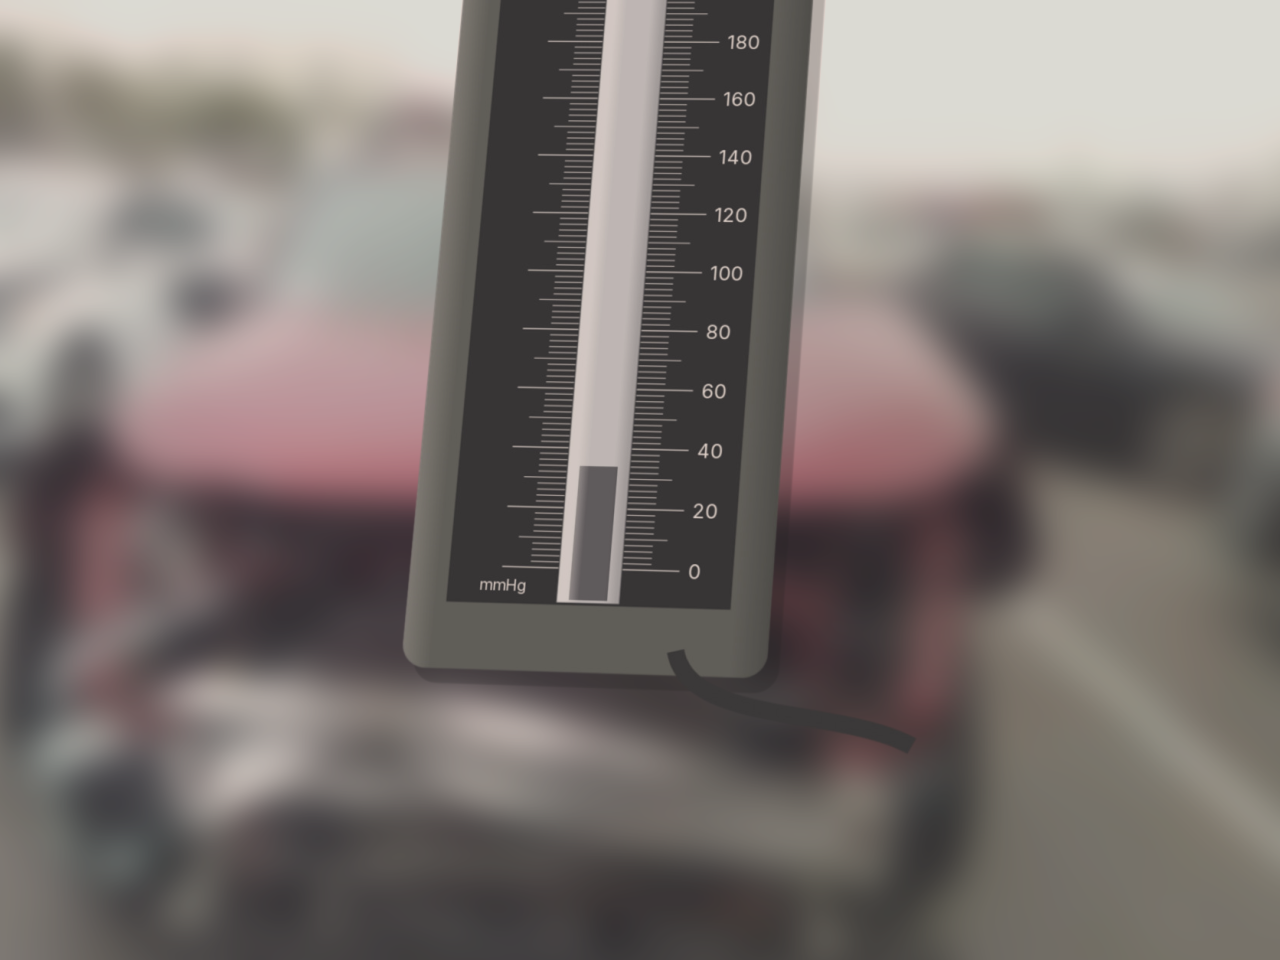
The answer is 34 mmHg
